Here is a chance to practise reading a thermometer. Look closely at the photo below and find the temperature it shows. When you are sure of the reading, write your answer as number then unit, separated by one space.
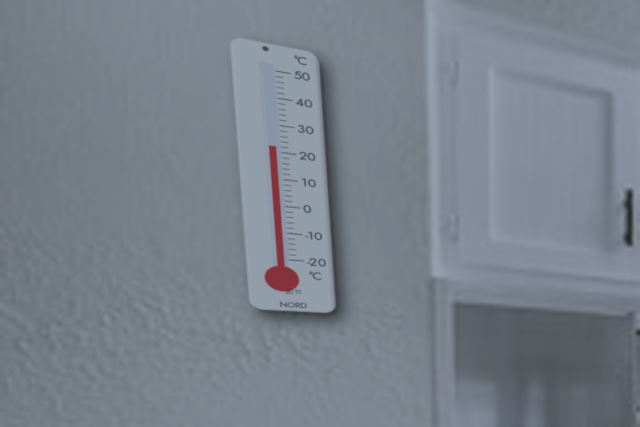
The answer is 22 °C
